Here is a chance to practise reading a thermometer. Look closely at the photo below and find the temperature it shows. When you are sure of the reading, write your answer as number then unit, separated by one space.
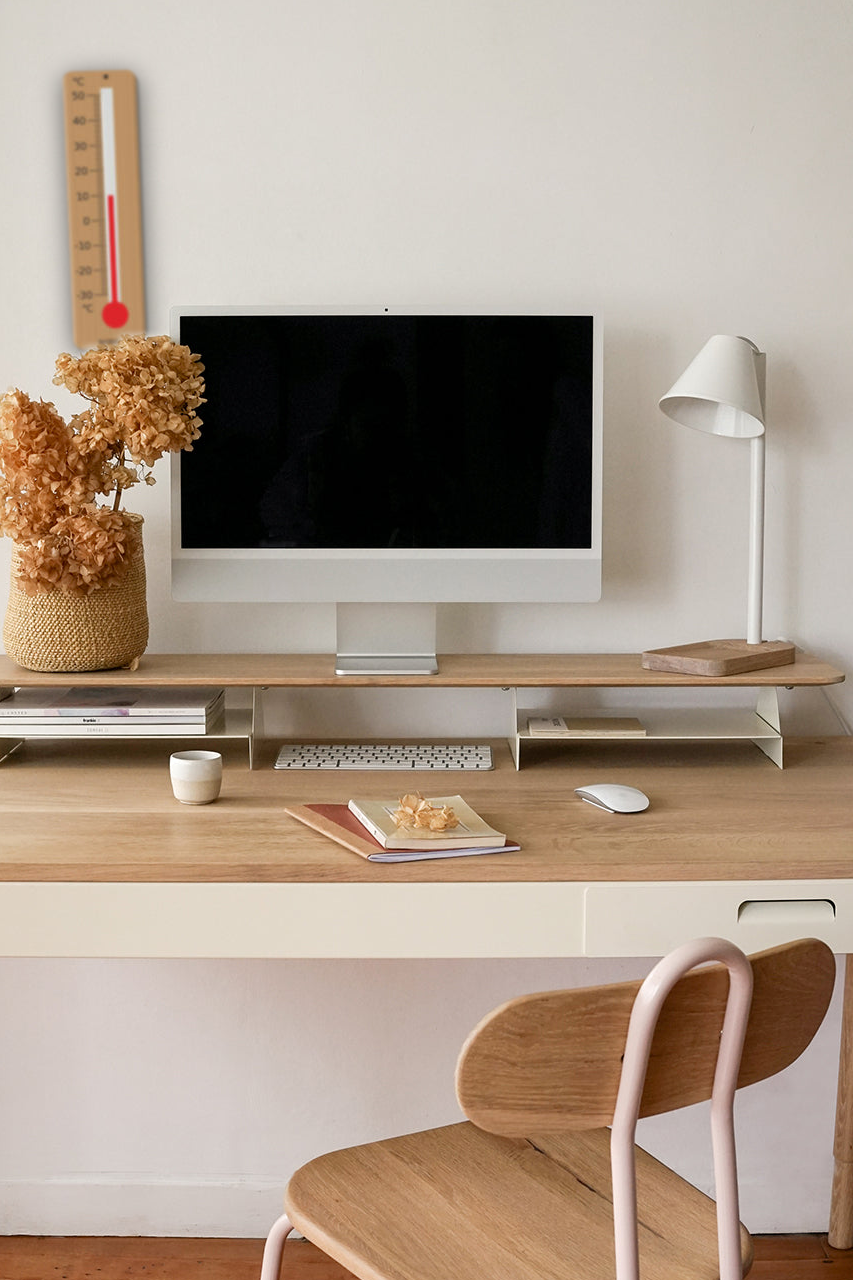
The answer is 10 °C
